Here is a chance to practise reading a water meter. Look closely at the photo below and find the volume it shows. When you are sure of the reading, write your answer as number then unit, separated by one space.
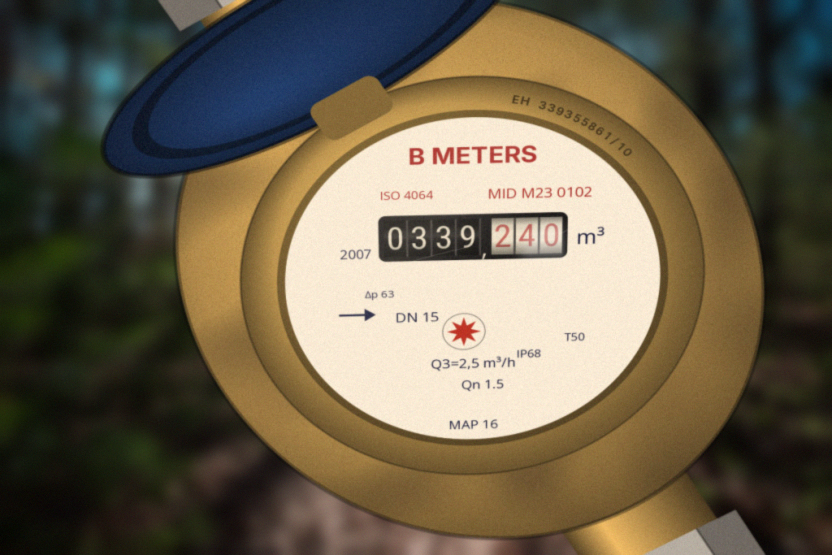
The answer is 339.240 m³
